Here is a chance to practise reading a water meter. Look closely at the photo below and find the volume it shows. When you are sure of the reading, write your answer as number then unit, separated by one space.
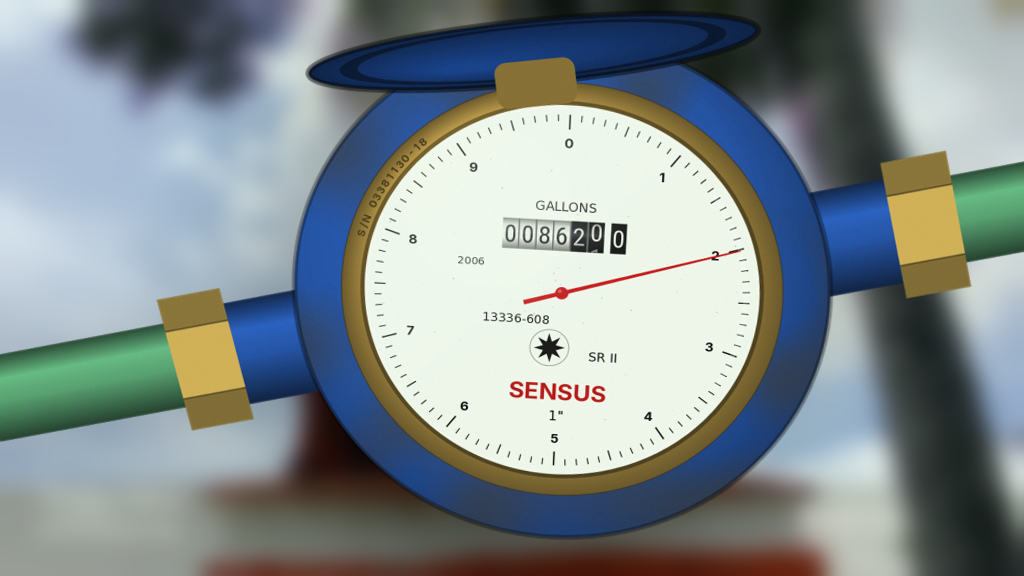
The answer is 86202.0 gal
